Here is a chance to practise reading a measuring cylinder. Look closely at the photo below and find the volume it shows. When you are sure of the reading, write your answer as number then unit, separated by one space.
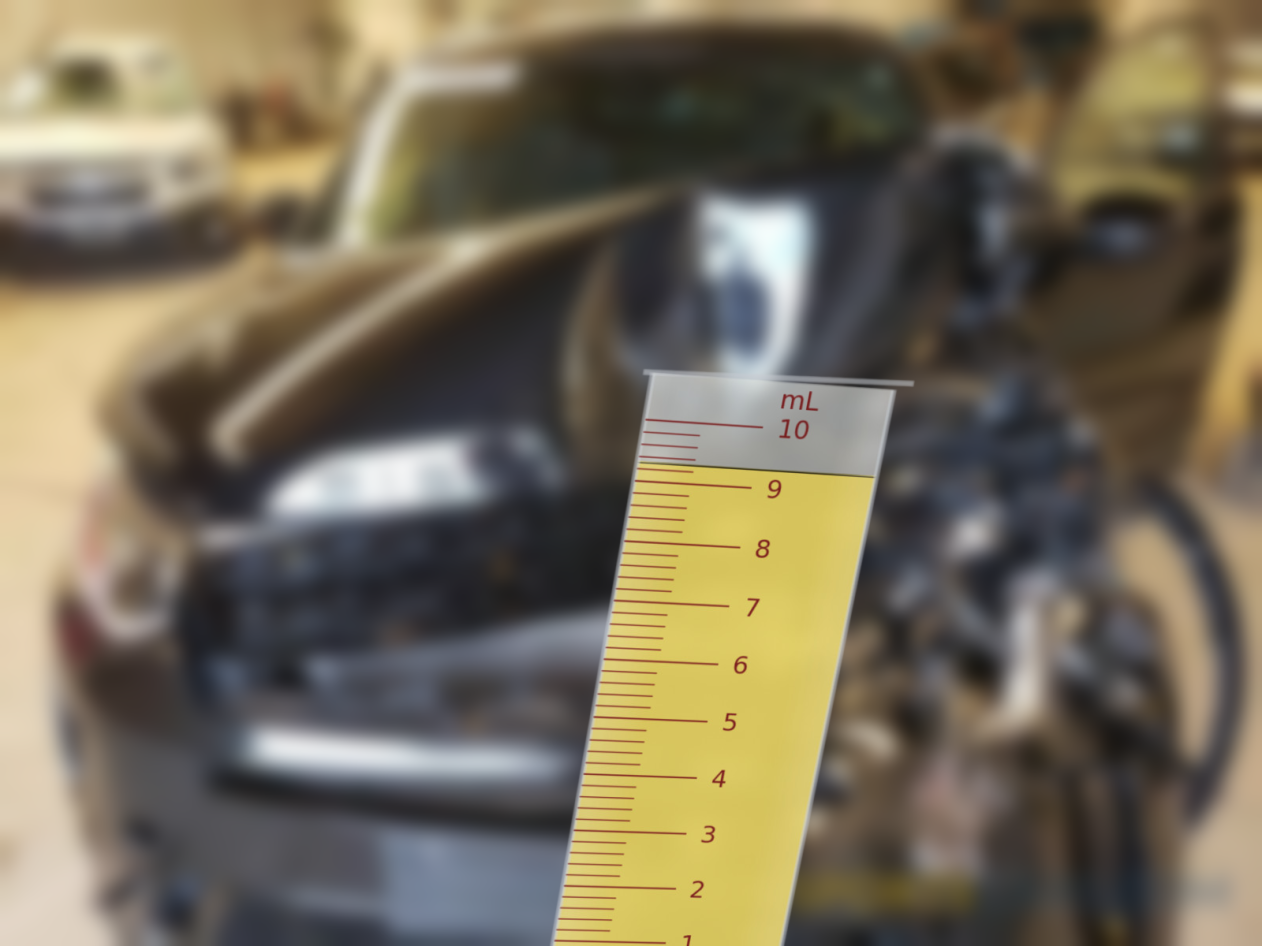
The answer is 9.3 mL
